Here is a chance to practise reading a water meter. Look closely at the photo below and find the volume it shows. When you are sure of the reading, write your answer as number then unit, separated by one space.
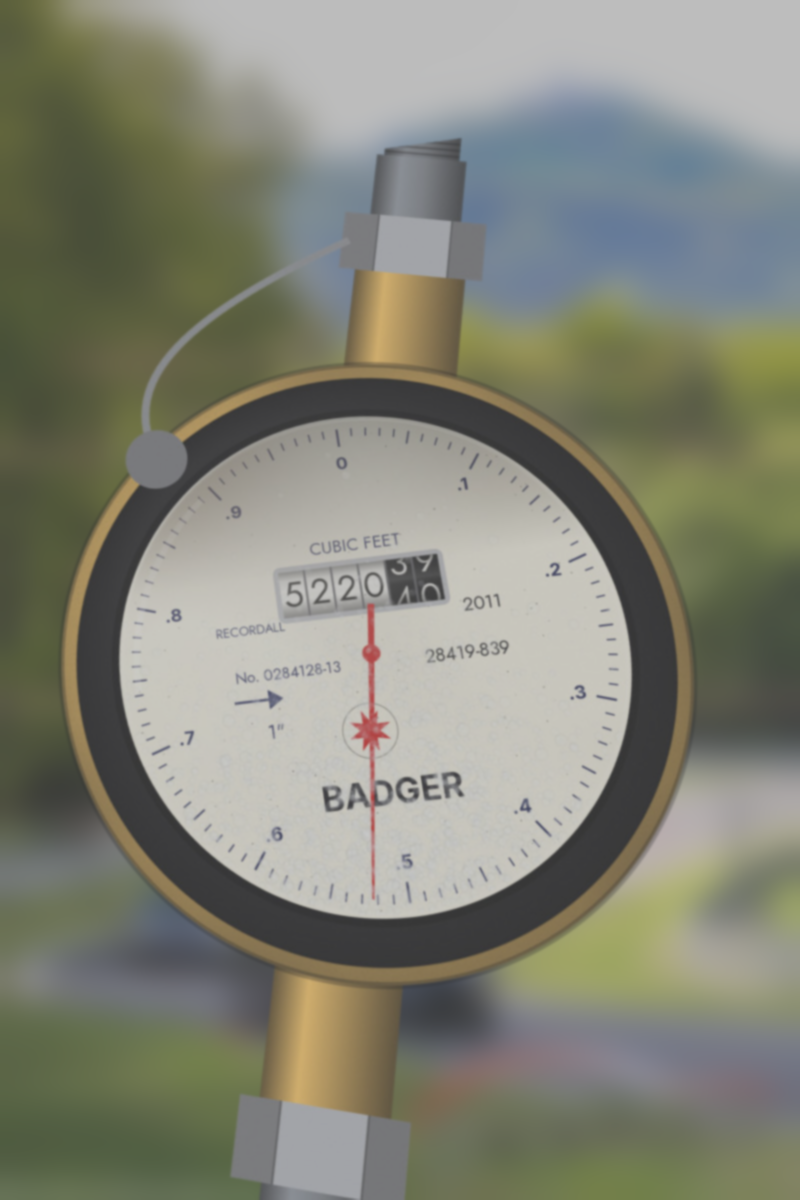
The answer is 522039.52 ft³
